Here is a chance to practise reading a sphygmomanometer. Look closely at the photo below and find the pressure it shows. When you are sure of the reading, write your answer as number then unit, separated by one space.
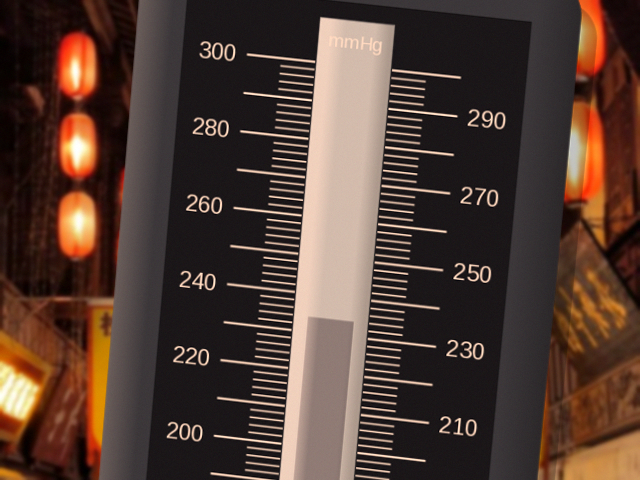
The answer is 234 mmHg
